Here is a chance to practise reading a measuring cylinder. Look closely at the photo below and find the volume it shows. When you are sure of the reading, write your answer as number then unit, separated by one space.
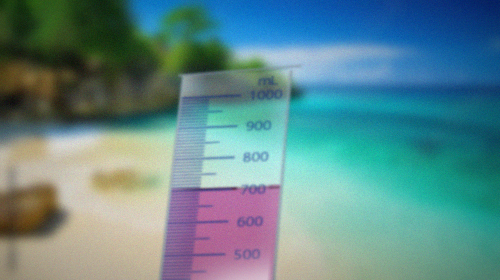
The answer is 700 mL
